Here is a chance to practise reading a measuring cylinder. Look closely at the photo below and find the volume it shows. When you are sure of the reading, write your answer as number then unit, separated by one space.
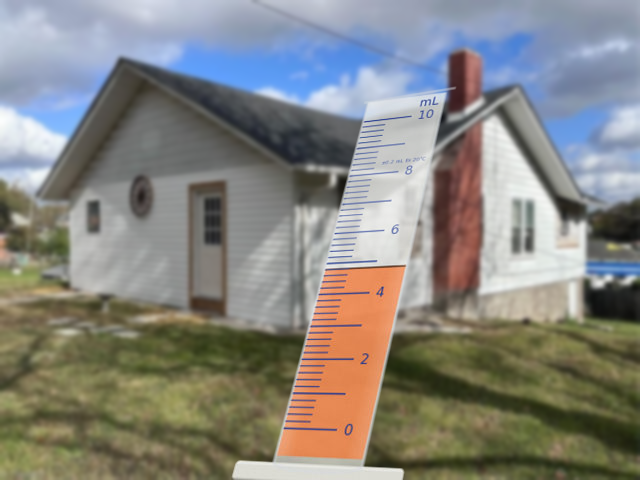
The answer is 4.8 mL
